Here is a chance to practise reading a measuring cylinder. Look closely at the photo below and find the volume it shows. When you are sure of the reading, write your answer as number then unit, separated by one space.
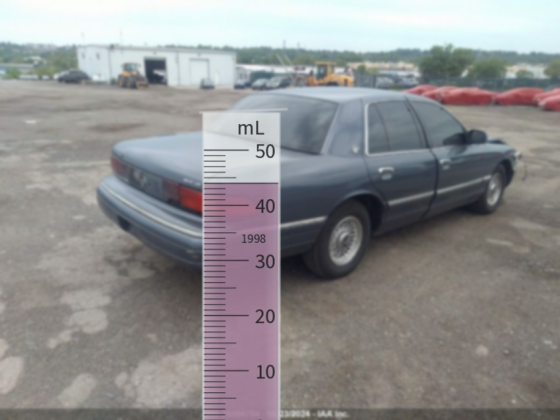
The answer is 44 mL
